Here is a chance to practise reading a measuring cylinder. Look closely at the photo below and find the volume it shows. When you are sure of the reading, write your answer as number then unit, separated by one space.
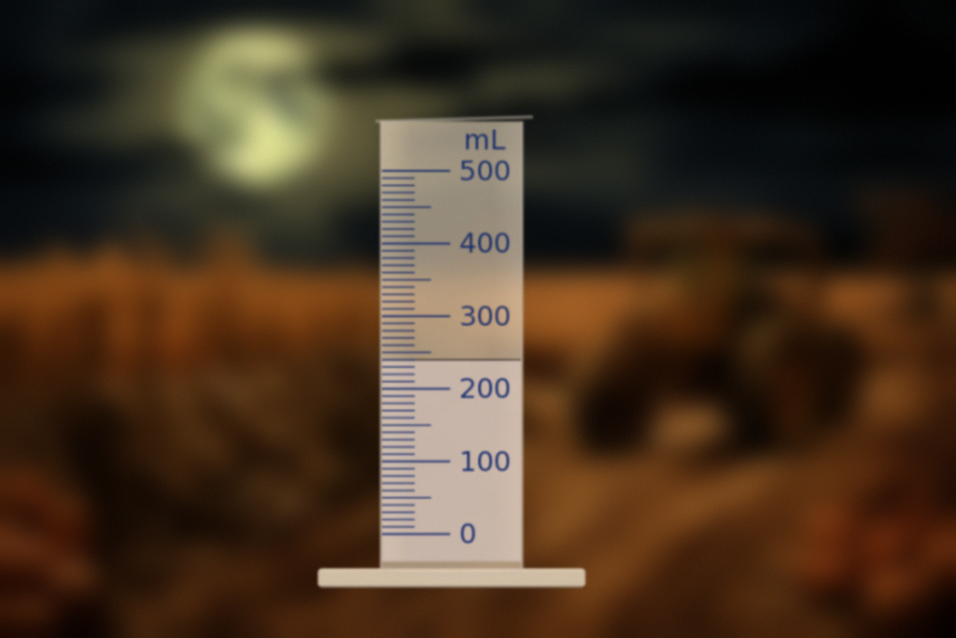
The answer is 240 mL
